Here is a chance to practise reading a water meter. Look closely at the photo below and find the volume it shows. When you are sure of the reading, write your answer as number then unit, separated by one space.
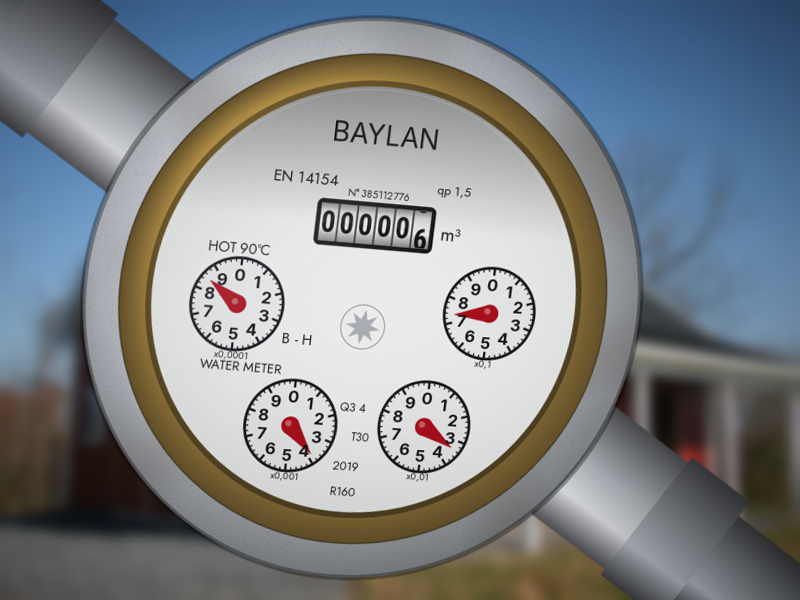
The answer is 5.7338 m³
